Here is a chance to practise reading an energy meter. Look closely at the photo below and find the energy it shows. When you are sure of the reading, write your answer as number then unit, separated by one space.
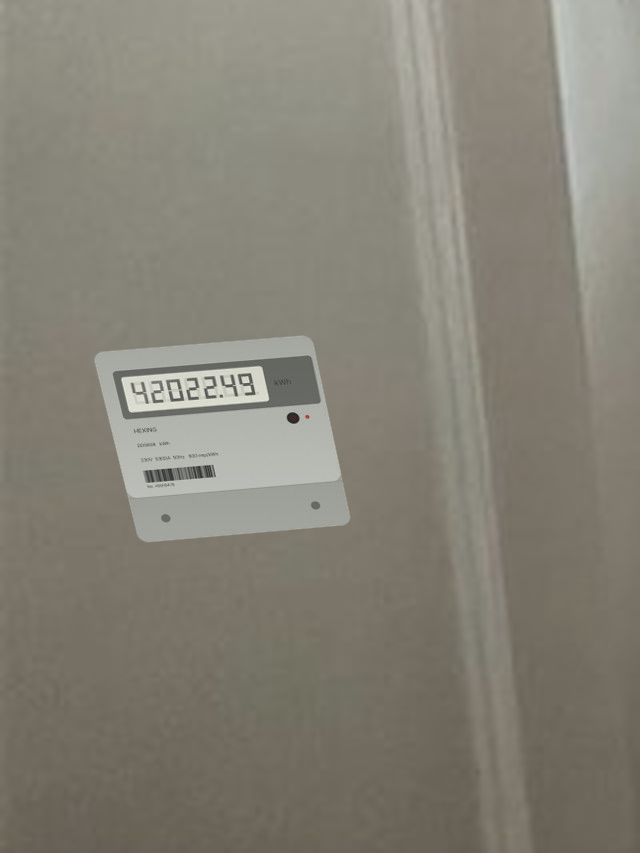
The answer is 42022.49 kWh
